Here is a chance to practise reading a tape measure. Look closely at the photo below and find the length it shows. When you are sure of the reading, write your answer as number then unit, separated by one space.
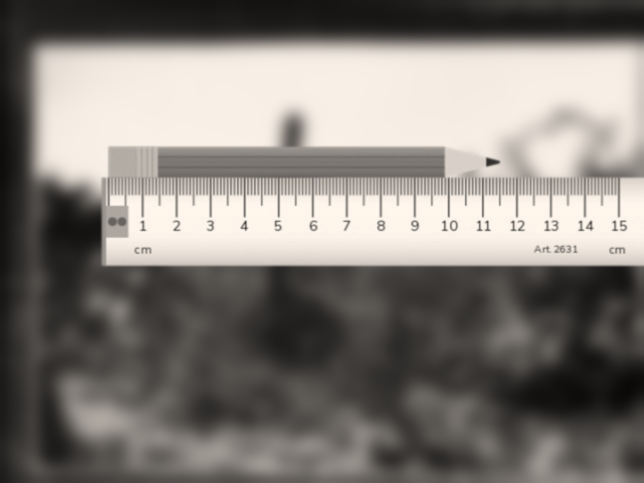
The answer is 11.5 cm
